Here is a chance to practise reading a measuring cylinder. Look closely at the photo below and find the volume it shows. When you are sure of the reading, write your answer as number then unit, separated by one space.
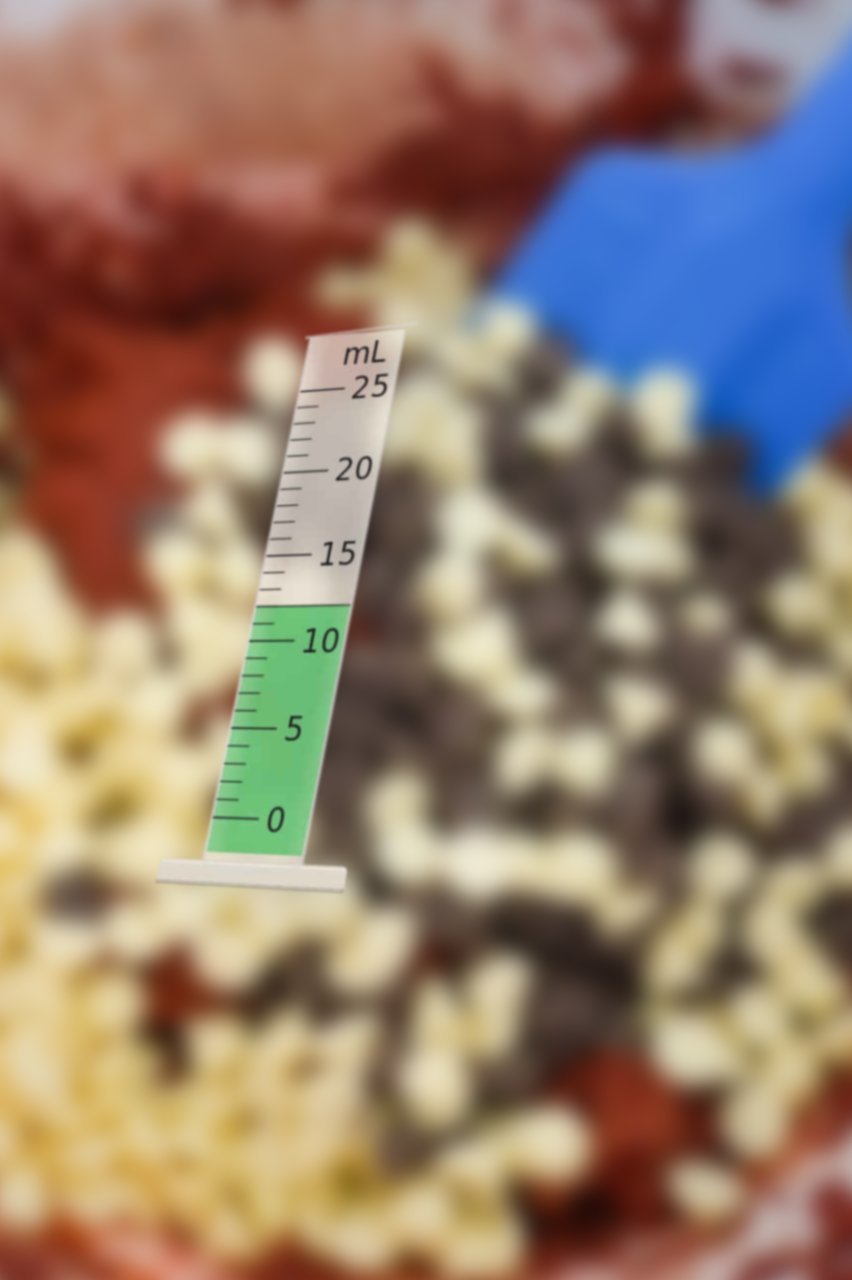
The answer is 12 mL
